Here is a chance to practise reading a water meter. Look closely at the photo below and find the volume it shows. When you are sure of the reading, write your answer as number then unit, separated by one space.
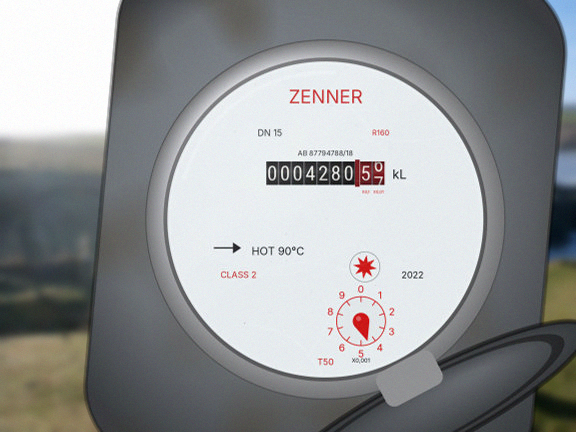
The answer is 4280.564 kL
